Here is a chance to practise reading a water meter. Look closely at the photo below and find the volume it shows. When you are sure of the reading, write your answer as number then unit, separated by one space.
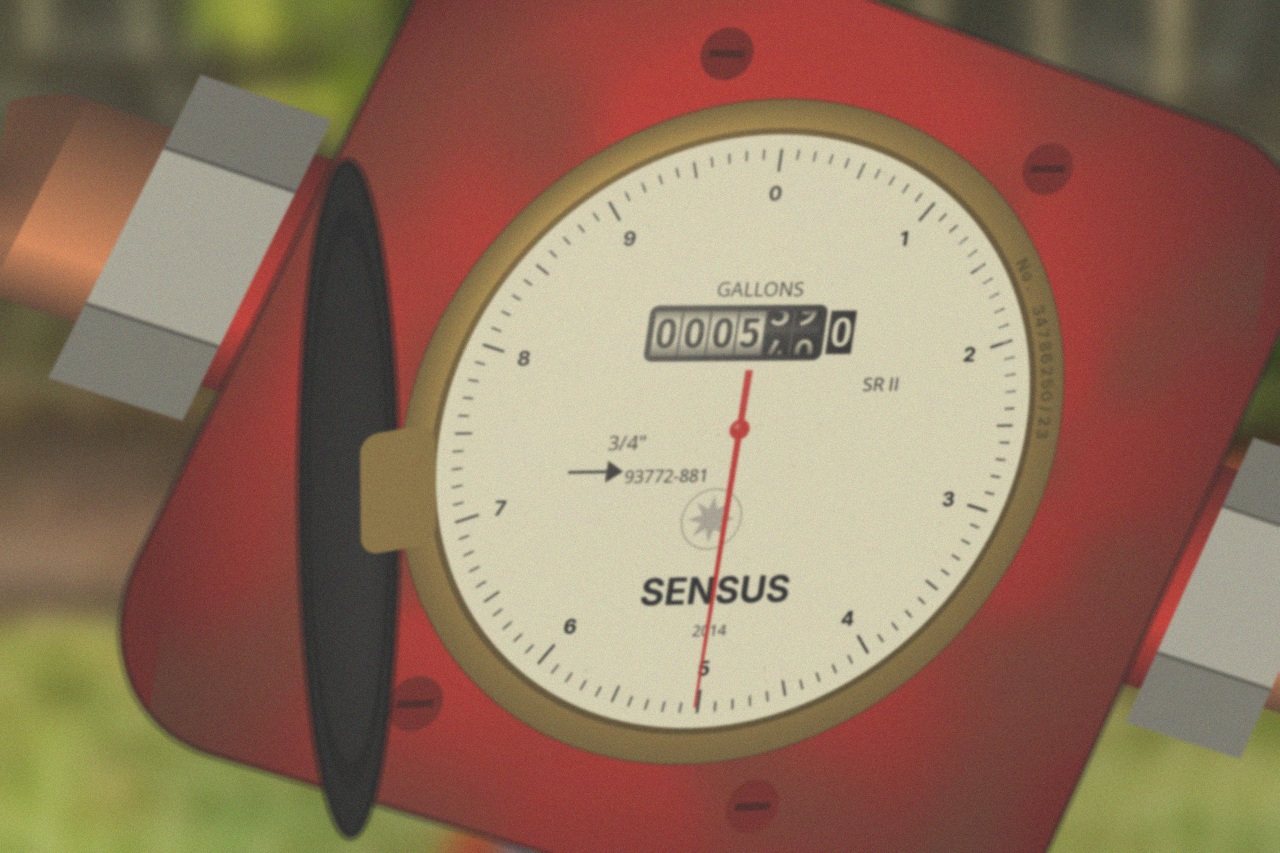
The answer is 5395.0 gal
